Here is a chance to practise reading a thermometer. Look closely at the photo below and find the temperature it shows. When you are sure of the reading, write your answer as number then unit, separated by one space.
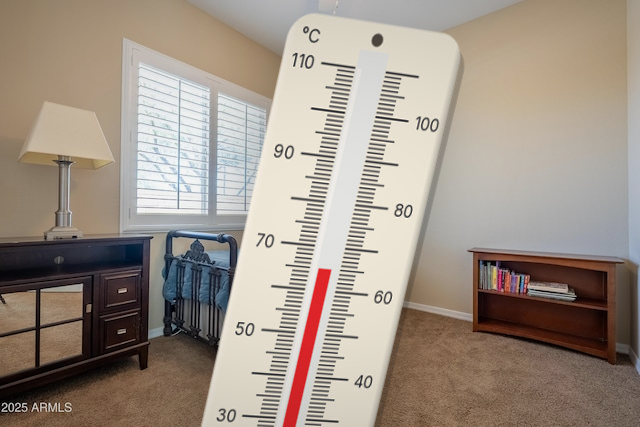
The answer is 65 °C
